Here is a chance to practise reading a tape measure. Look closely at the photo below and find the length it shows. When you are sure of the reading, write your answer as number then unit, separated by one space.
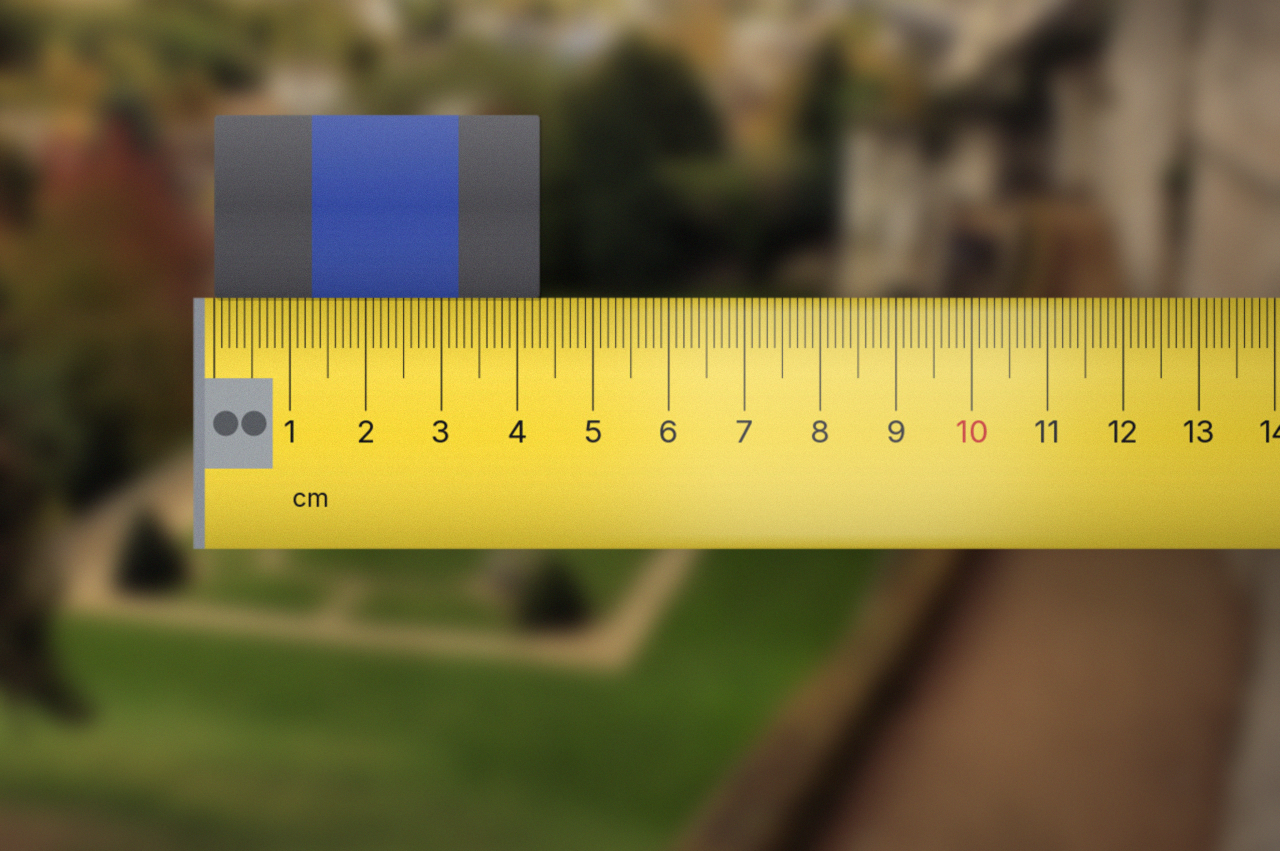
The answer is 4.3 cm
